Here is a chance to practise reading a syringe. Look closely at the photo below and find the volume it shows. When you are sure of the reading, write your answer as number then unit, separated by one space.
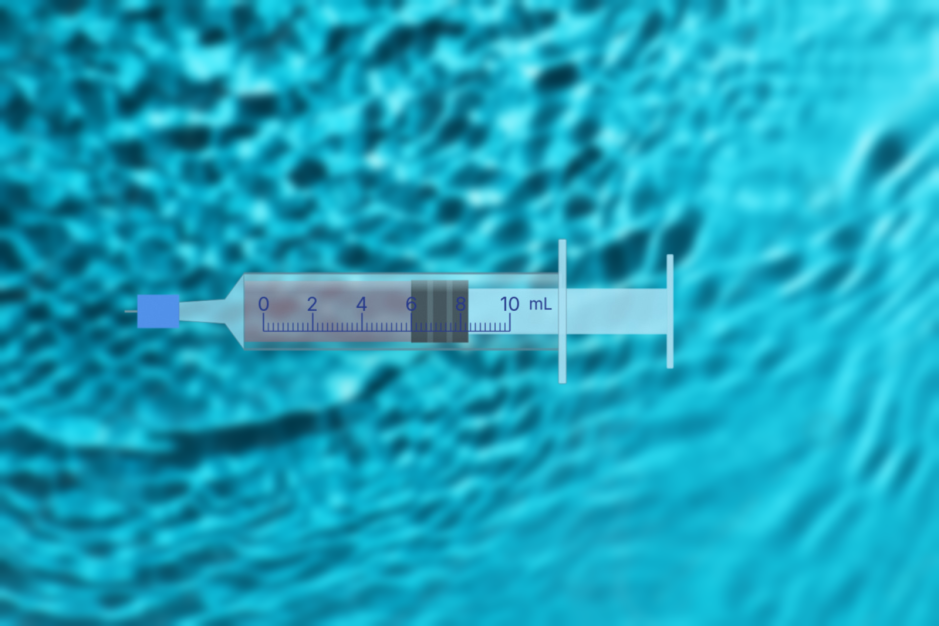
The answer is 6 mL
